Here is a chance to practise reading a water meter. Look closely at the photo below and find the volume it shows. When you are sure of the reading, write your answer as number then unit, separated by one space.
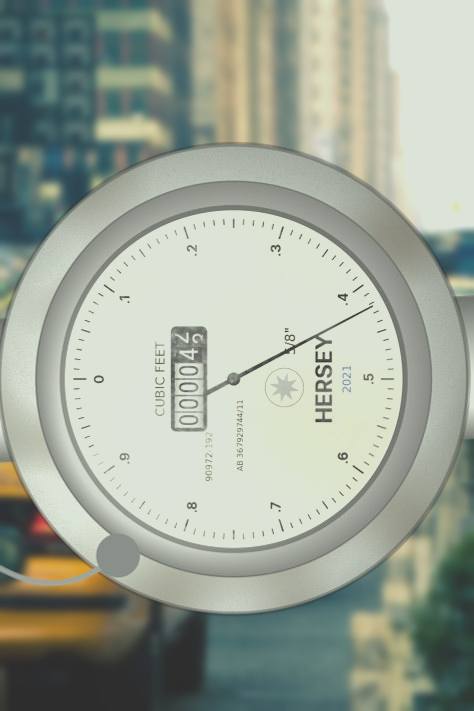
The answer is 42.42 ft³
